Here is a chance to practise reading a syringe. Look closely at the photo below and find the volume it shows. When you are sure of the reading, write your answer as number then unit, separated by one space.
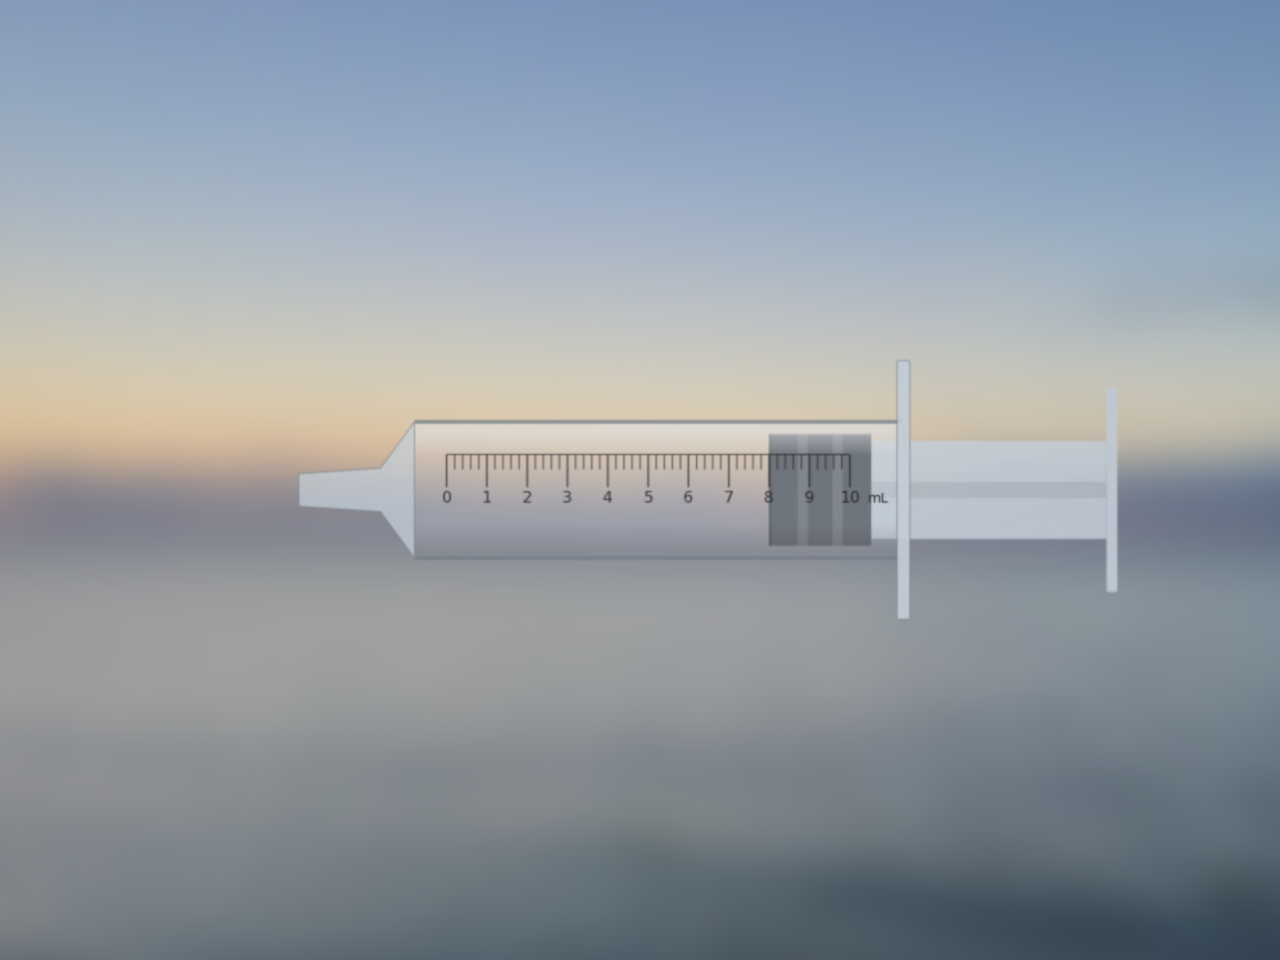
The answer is 8 mL
